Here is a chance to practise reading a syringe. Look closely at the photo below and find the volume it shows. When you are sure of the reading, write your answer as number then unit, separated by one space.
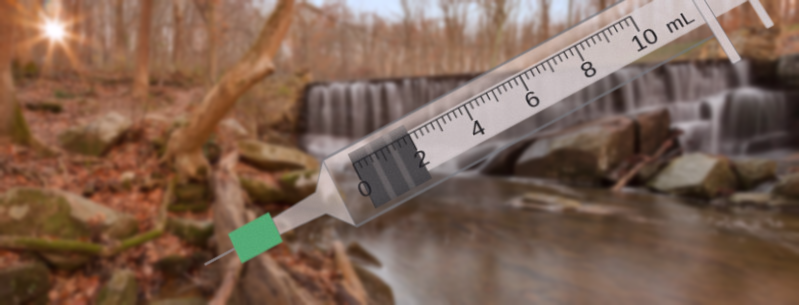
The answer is 0 mL
